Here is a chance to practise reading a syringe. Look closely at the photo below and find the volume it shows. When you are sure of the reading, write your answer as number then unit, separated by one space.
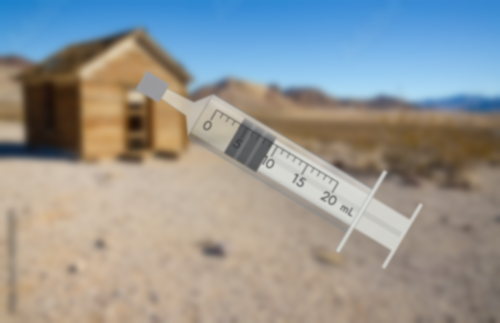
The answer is 4 mL
